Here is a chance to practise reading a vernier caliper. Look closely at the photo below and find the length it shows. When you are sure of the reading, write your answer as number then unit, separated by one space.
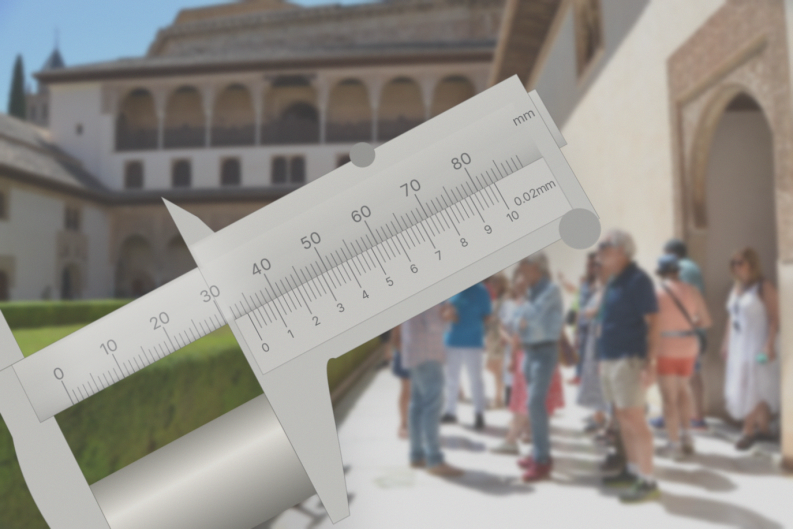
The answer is 34.2 mm
